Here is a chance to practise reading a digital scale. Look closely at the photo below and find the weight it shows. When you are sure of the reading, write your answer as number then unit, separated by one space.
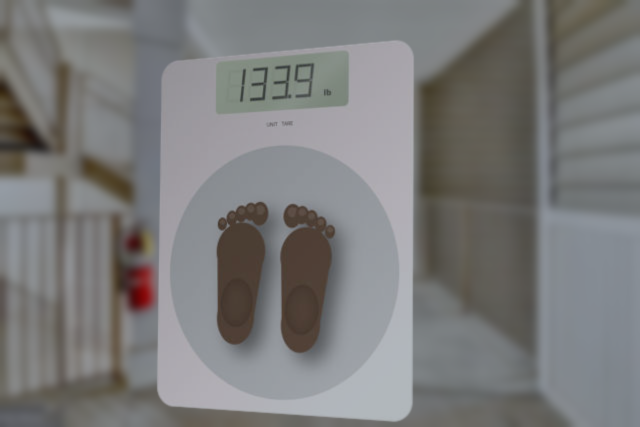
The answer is 133.9 lb
